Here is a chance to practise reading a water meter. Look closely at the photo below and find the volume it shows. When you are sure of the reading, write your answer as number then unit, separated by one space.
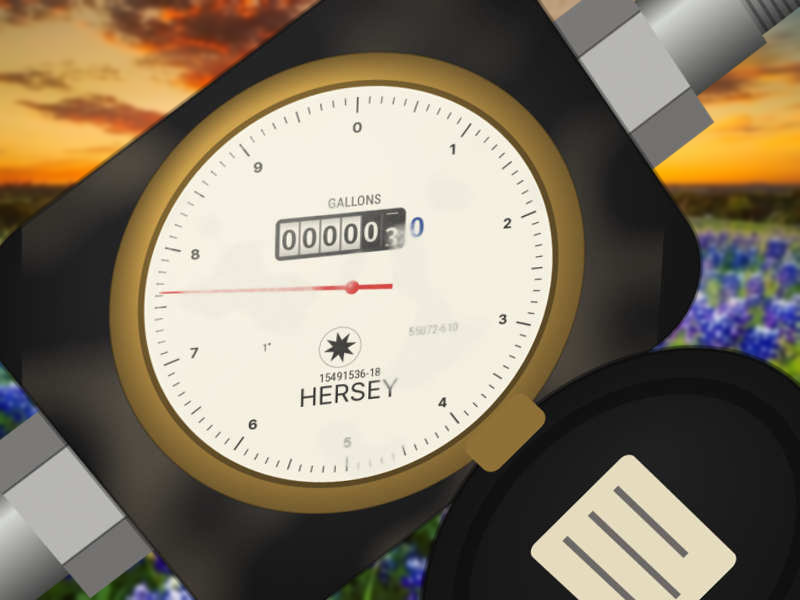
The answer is 27.6 gal
